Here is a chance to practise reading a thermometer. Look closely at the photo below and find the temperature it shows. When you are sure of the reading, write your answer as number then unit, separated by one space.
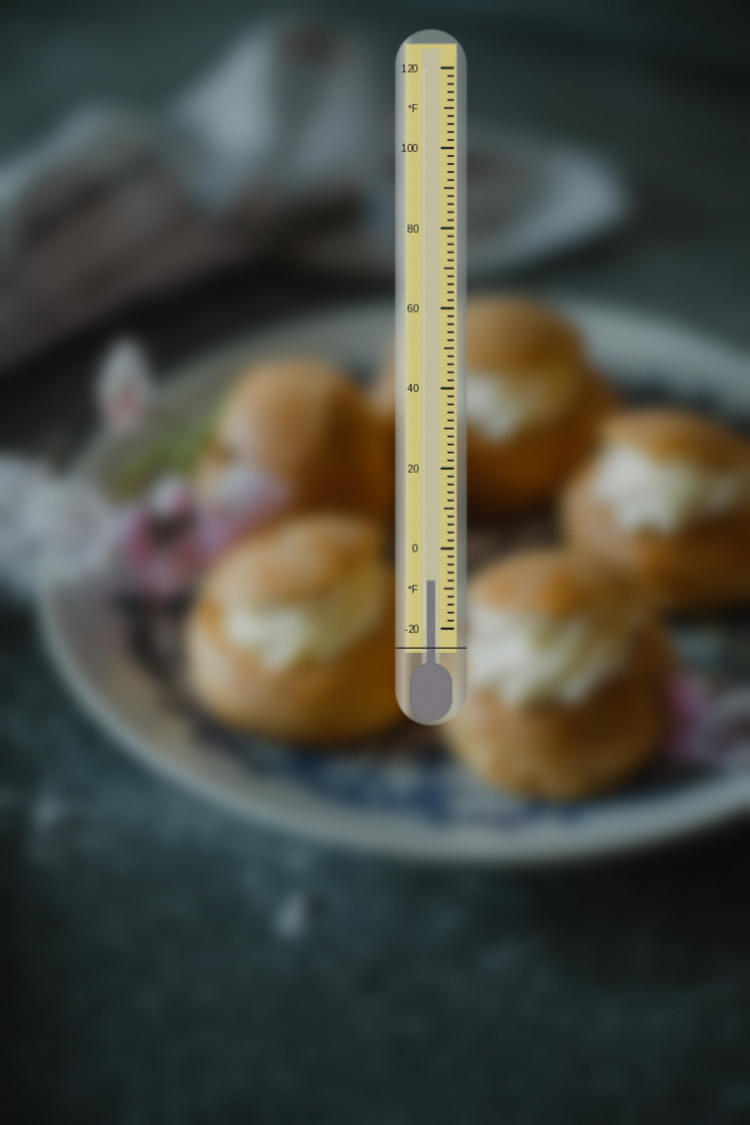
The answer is -8 °F
